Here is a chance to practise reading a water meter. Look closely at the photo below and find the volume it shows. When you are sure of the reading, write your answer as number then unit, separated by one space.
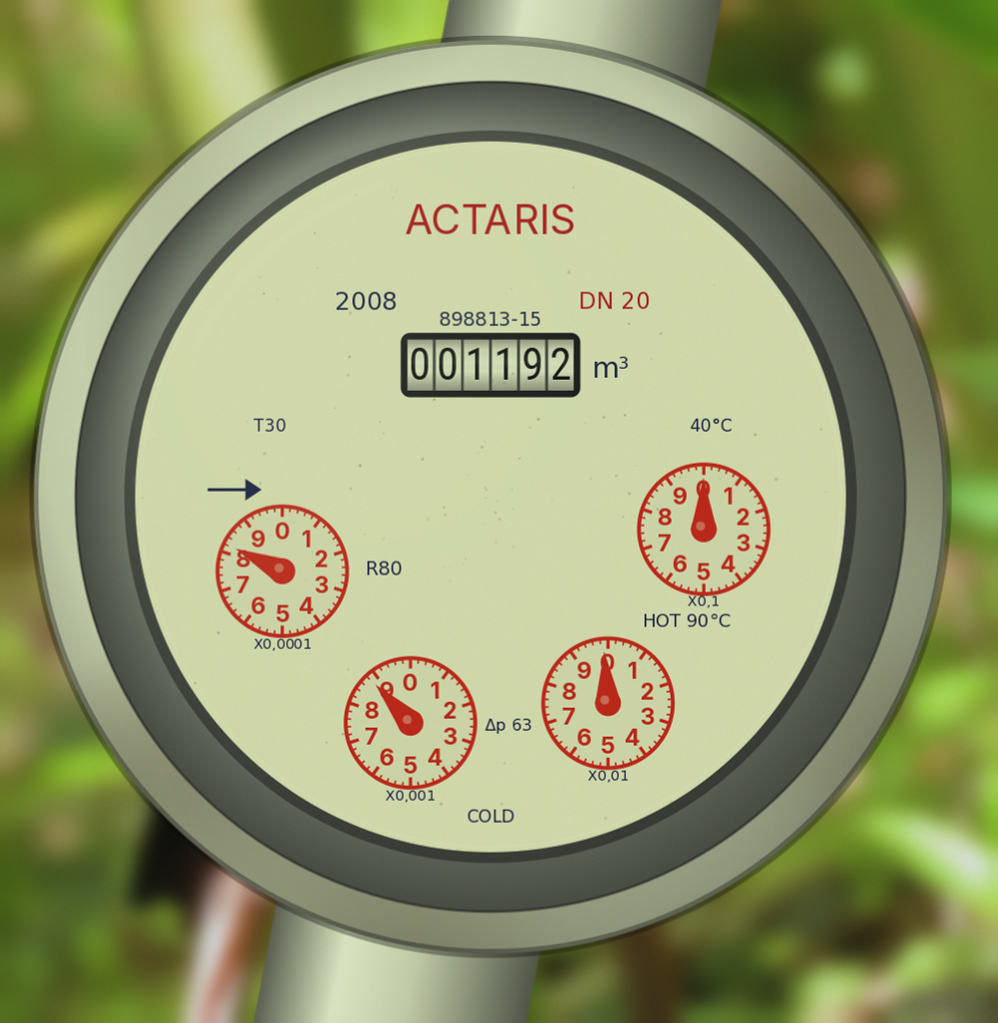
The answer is 1191.9988 m³
